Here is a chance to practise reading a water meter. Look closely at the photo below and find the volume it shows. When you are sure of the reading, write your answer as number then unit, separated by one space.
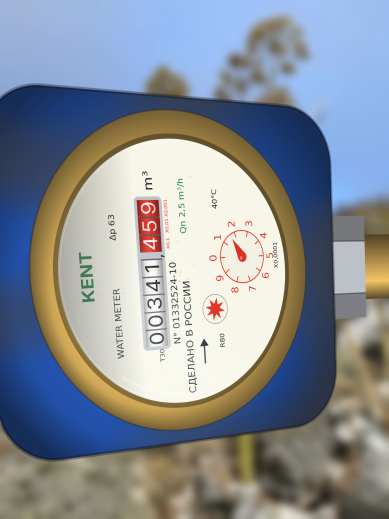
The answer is 341.4591 m³
